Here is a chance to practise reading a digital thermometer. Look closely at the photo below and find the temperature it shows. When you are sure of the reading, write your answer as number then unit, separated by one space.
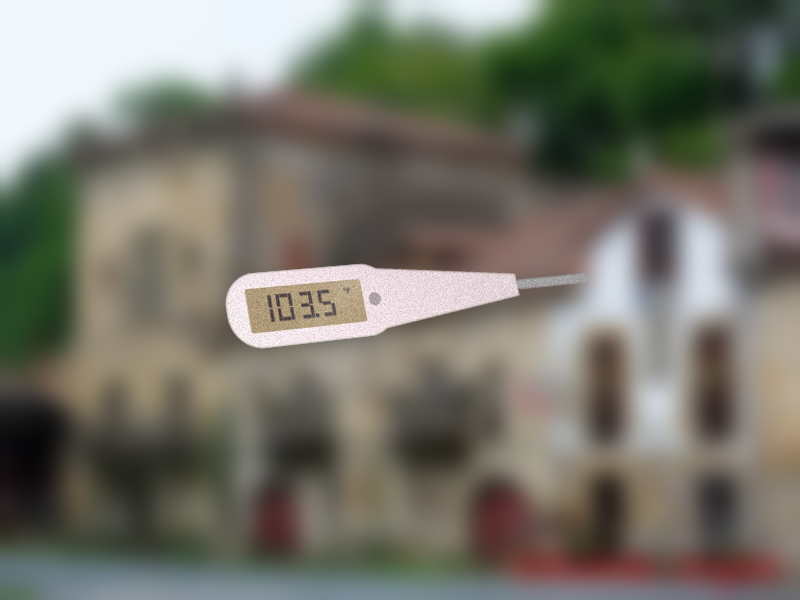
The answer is 103.5 °F
